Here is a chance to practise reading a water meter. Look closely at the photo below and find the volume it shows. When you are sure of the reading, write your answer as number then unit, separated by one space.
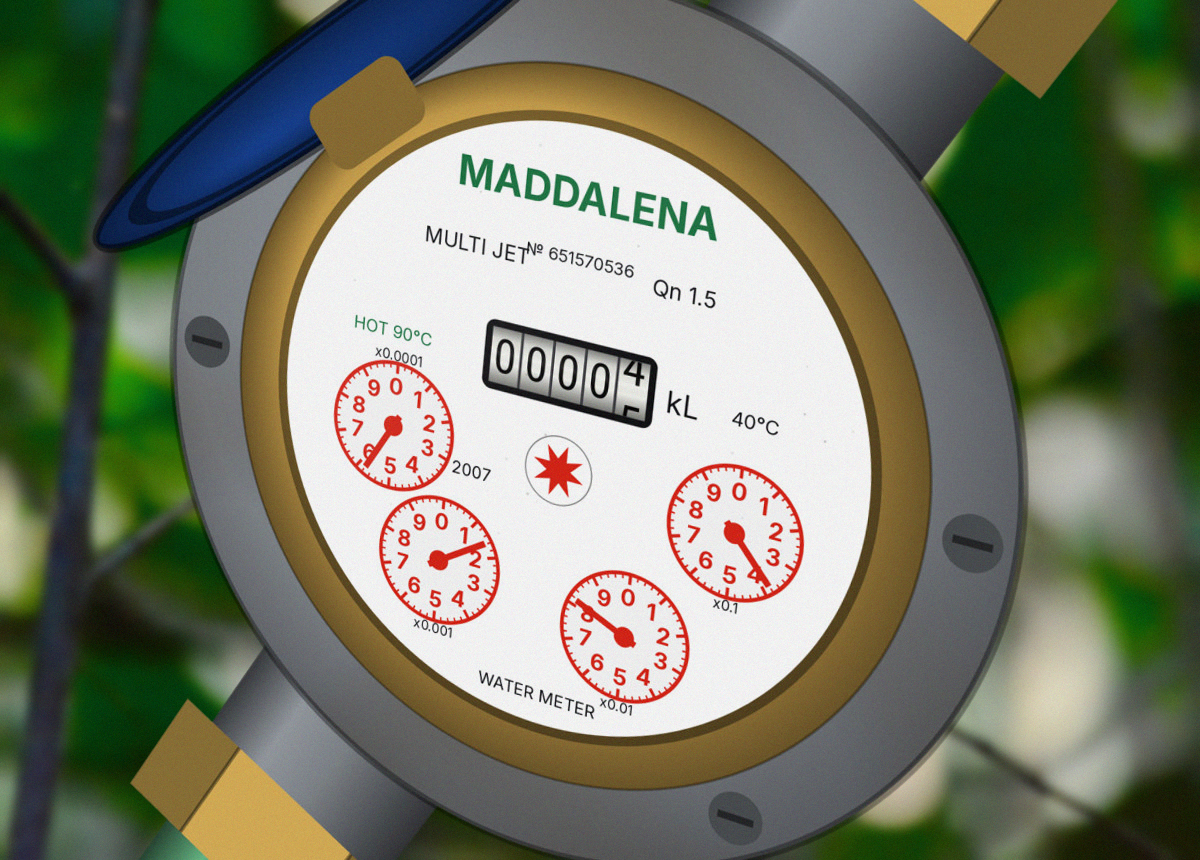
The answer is 4.3815 kL
